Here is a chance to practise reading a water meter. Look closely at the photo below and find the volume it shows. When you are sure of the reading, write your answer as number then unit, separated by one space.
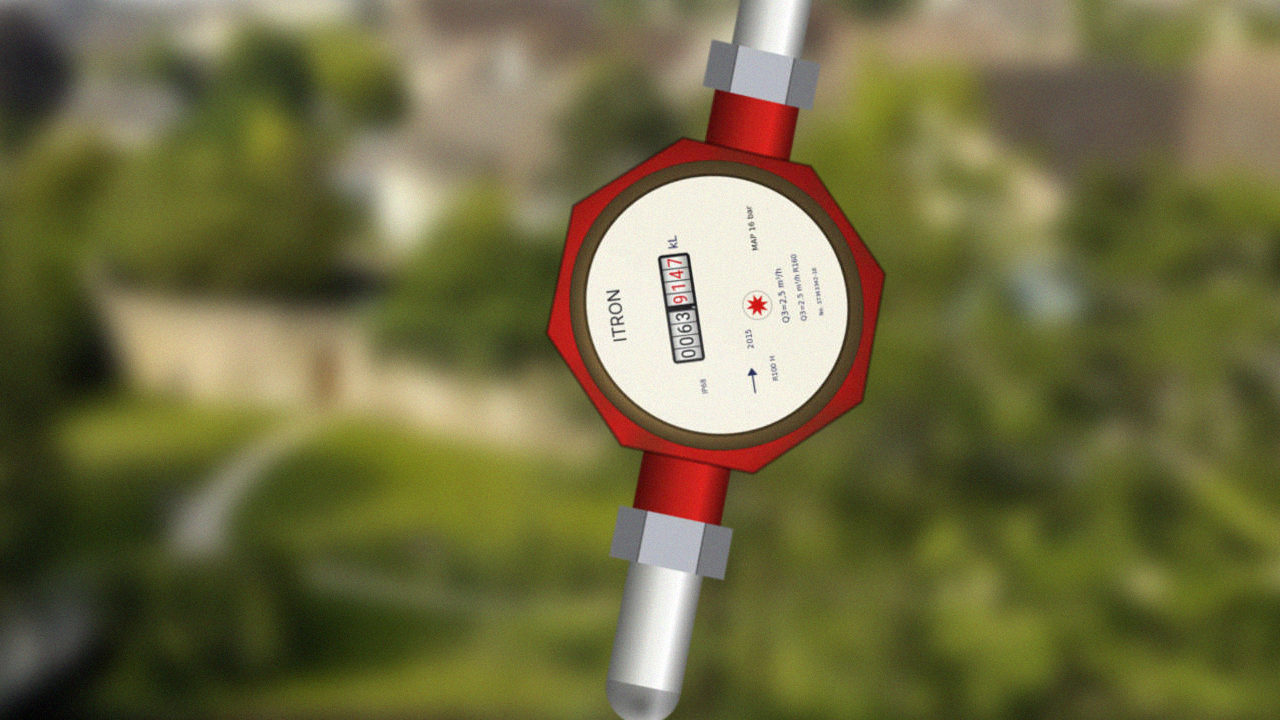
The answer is 63.9147 kL
